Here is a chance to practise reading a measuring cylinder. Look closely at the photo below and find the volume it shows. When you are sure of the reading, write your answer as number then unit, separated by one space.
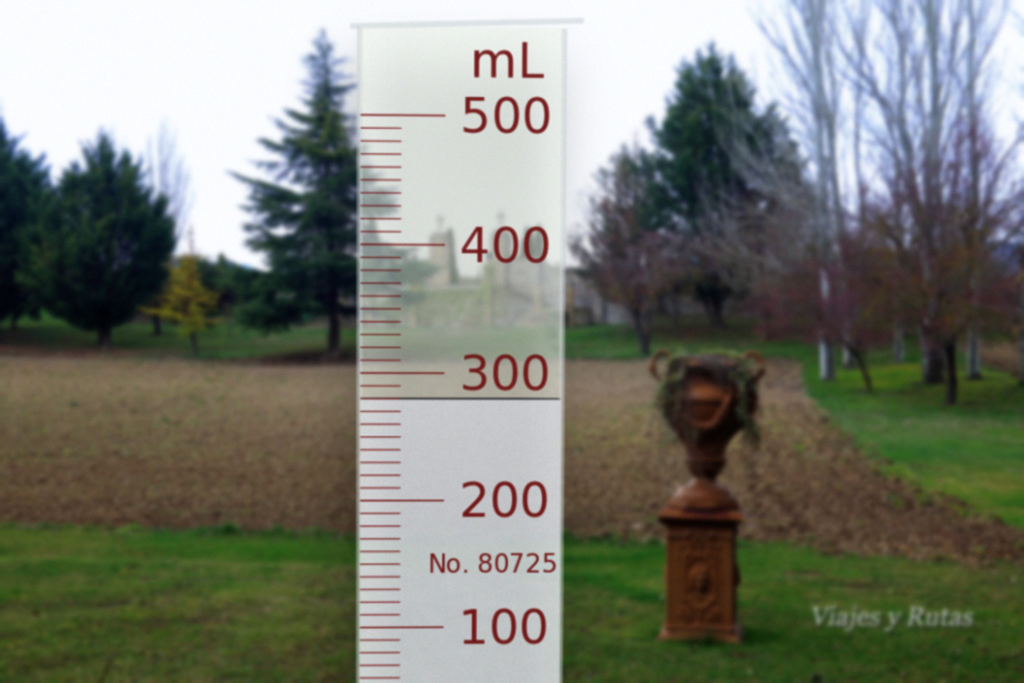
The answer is 280 mL
